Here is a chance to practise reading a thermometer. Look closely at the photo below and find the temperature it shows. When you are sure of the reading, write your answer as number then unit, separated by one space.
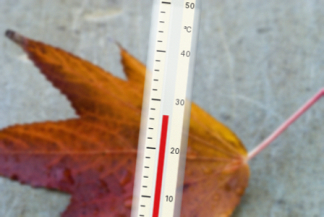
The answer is 27 °C
